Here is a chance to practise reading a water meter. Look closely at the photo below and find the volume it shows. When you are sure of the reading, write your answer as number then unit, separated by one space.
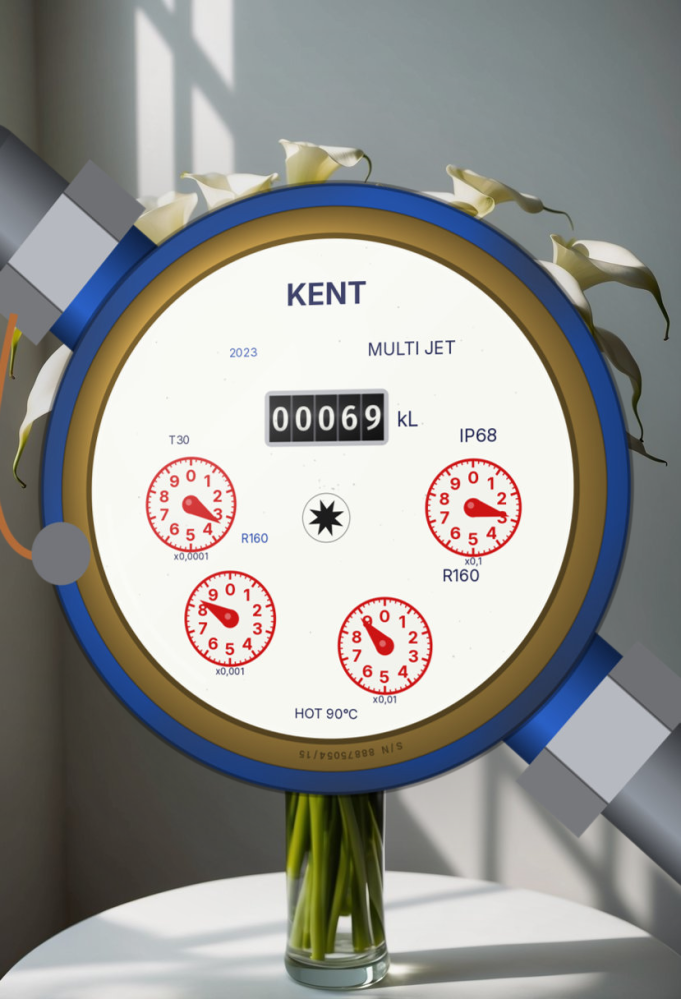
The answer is 69.2883 kL
